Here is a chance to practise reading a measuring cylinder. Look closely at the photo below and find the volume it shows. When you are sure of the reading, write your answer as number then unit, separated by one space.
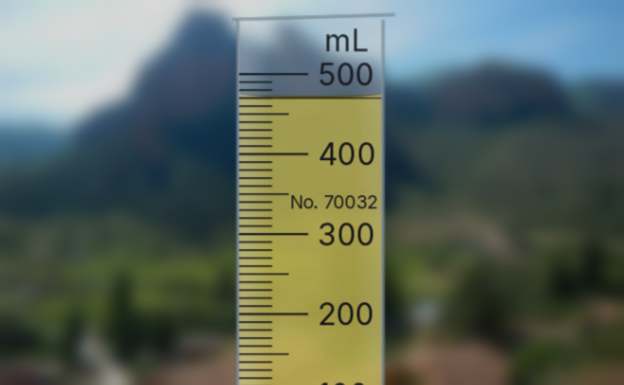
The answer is 470 mL
